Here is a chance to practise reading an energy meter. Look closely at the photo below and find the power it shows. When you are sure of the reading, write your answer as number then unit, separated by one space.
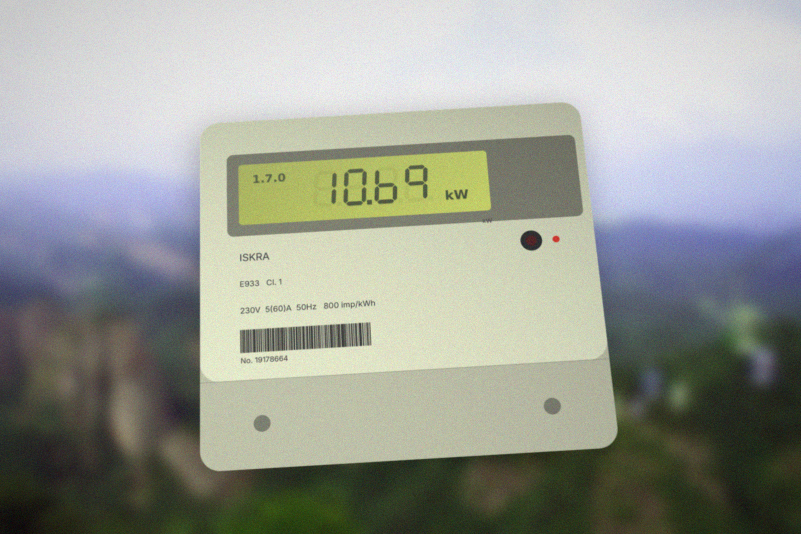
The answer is 10.69 kW
